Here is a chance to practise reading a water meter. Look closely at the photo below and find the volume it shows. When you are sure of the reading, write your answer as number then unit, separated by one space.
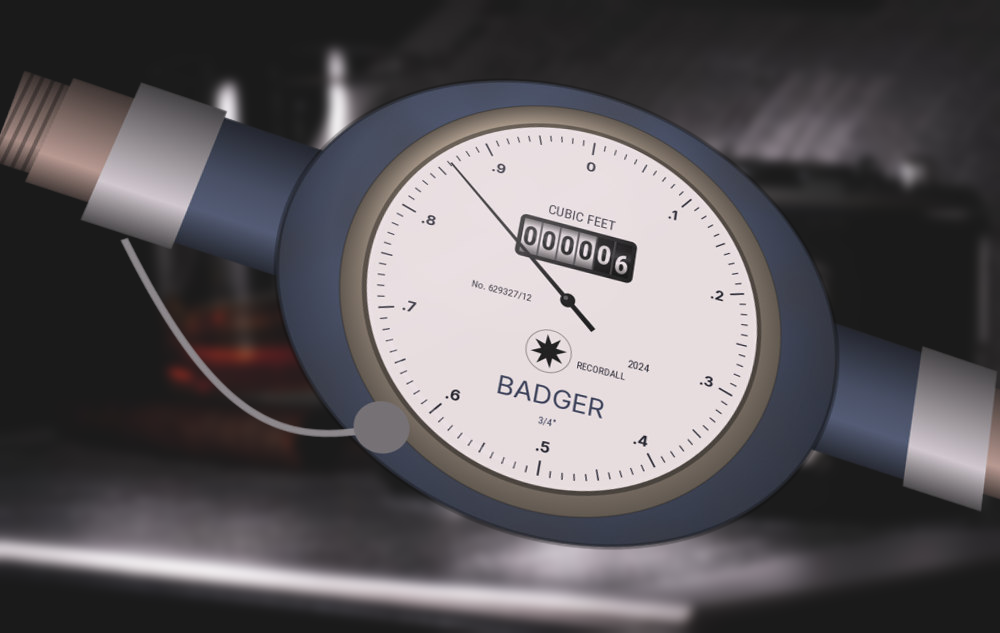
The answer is 5.86 ft³
